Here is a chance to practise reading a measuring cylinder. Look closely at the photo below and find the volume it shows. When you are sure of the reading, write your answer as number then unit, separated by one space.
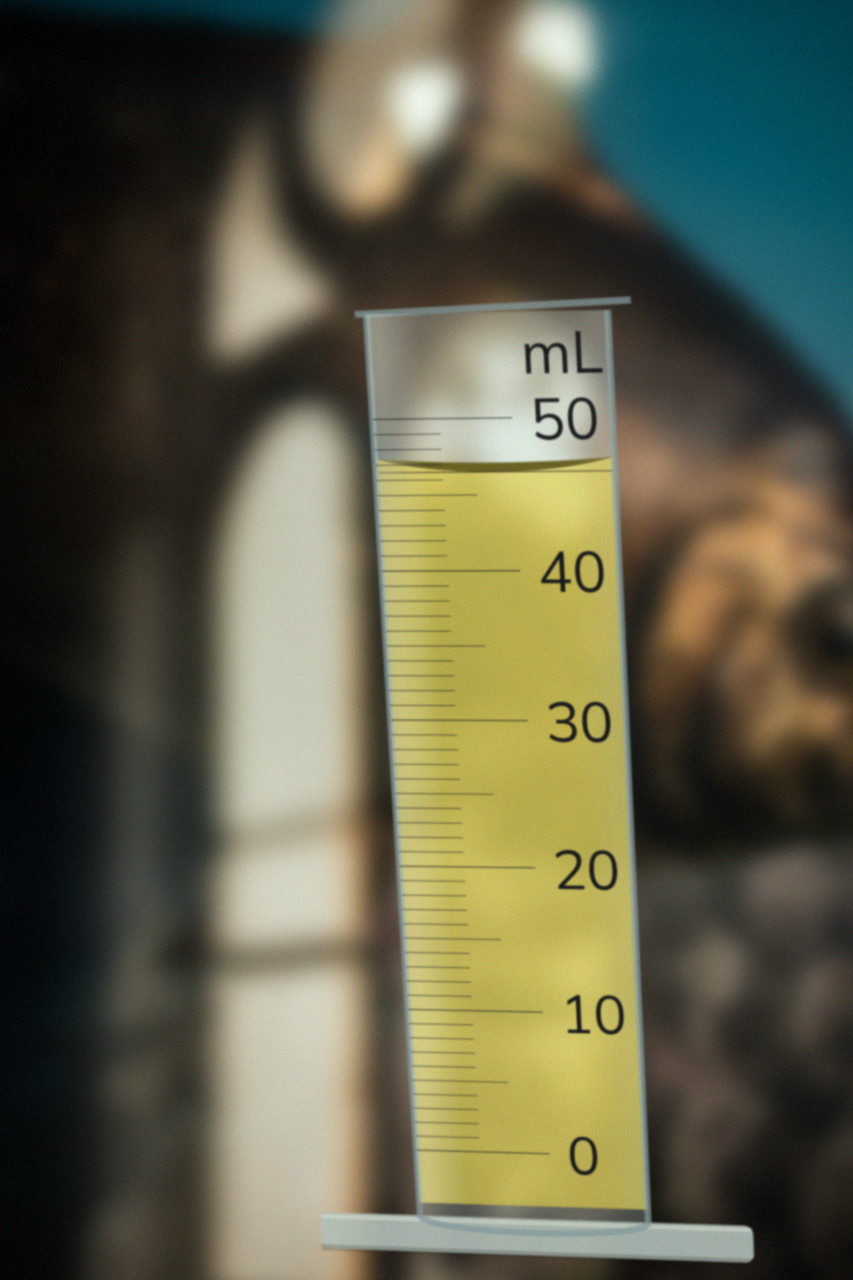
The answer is 46.5 mL
